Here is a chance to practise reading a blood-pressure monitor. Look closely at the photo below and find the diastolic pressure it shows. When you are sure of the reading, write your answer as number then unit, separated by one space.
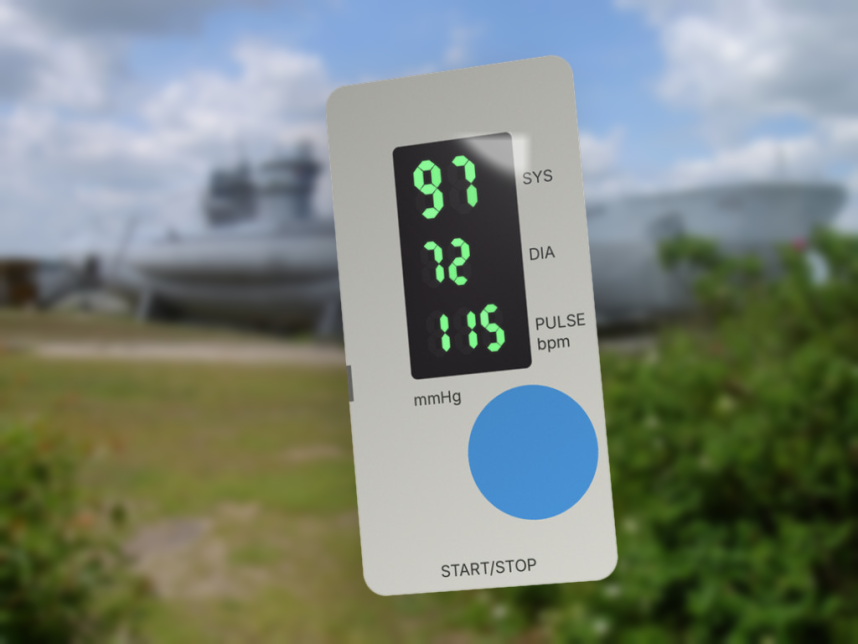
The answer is 72 mmHg
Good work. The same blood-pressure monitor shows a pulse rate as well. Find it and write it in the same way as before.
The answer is 115 bpm
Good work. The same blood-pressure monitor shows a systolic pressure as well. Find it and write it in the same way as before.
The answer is 97 mmHg
